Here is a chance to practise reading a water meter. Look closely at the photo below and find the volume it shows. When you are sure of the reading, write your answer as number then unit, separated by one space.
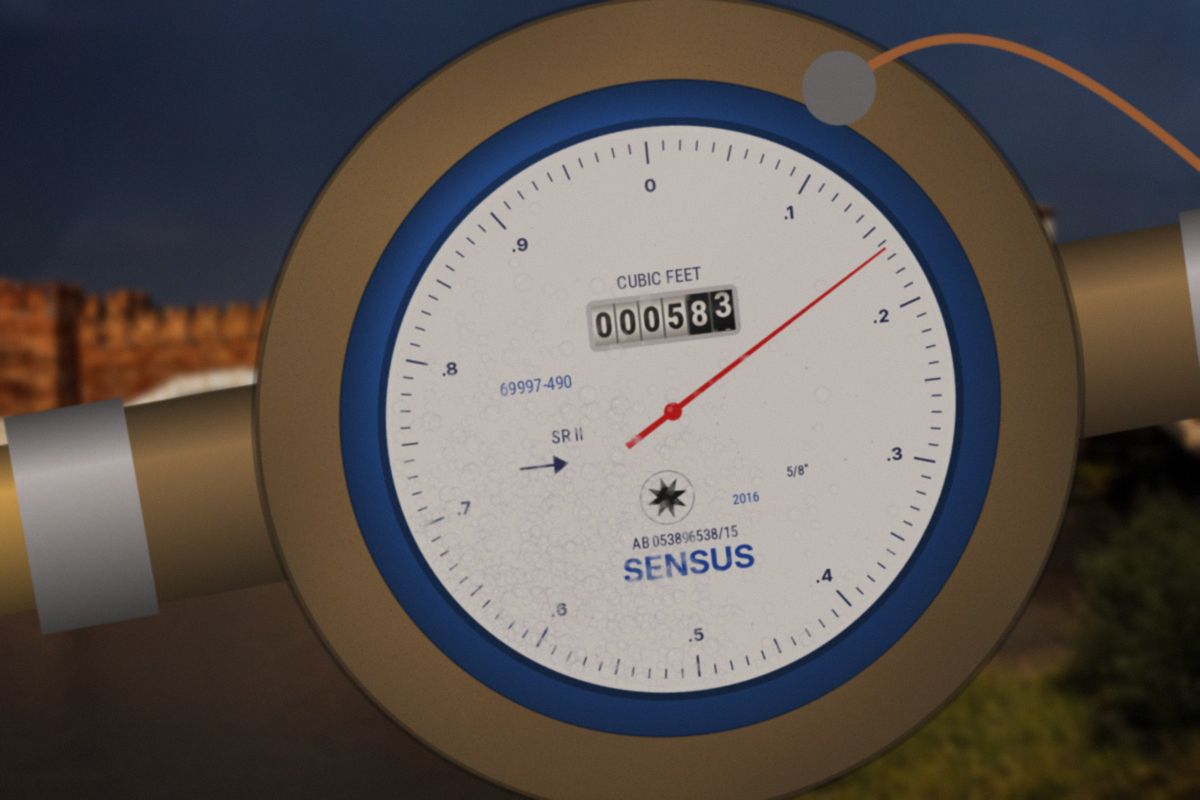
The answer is 583.16 ft³
